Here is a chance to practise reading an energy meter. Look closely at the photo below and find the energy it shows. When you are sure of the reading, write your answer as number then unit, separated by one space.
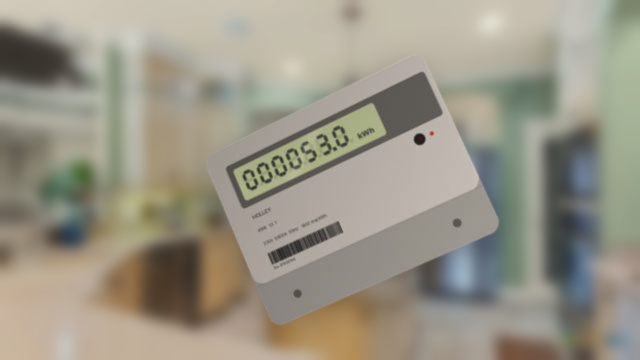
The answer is 53.0 kWh
